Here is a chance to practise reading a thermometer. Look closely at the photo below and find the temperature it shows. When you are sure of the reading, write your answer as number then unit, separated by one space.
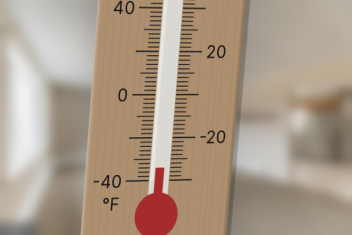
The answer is -34 °F
